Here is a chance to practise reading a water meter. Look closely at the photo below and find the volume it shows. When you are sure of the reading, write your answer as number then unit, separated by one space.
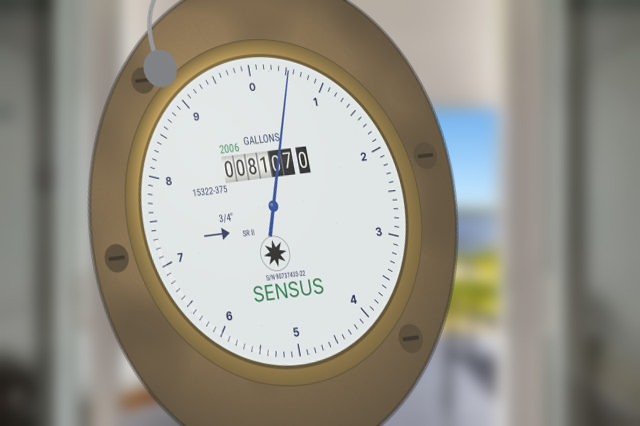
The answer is 81070.5 gal
